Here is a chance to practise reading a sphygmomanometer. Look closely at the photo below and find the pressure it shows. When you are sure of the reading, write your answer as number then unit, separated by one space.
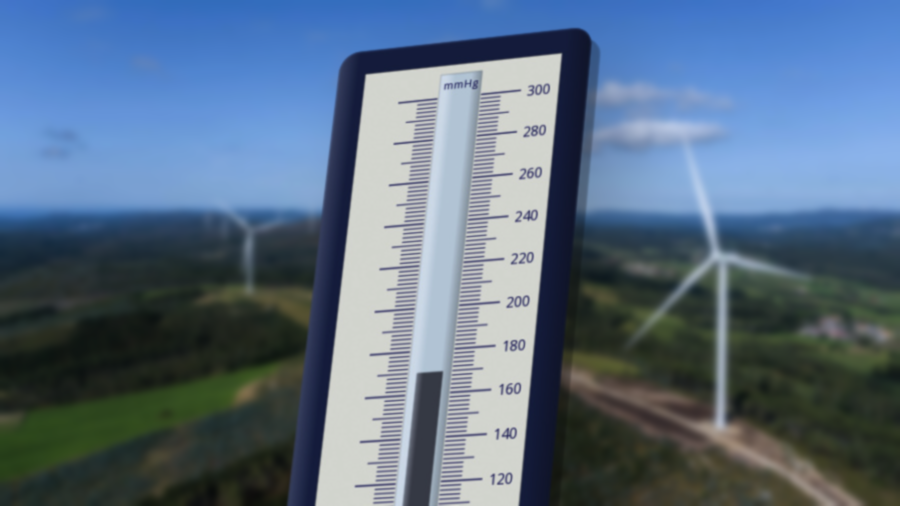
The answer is 170 mmHg
